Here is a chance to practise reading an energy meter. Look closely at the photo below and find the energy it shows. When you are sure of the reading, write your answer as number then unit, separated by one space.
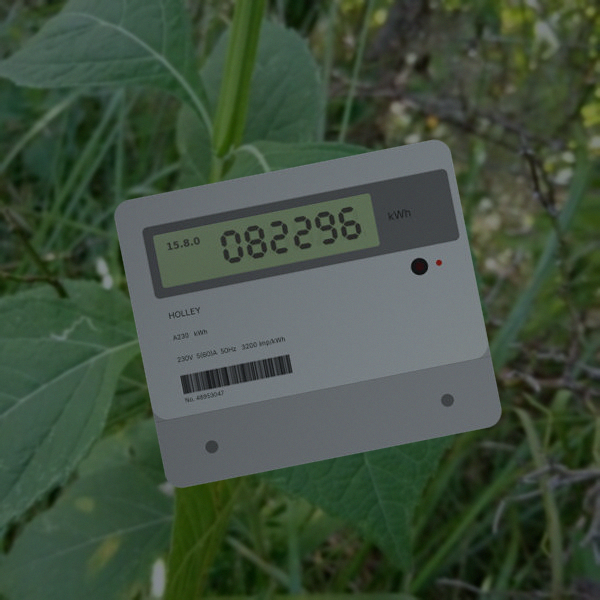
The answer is 82296 kWh
